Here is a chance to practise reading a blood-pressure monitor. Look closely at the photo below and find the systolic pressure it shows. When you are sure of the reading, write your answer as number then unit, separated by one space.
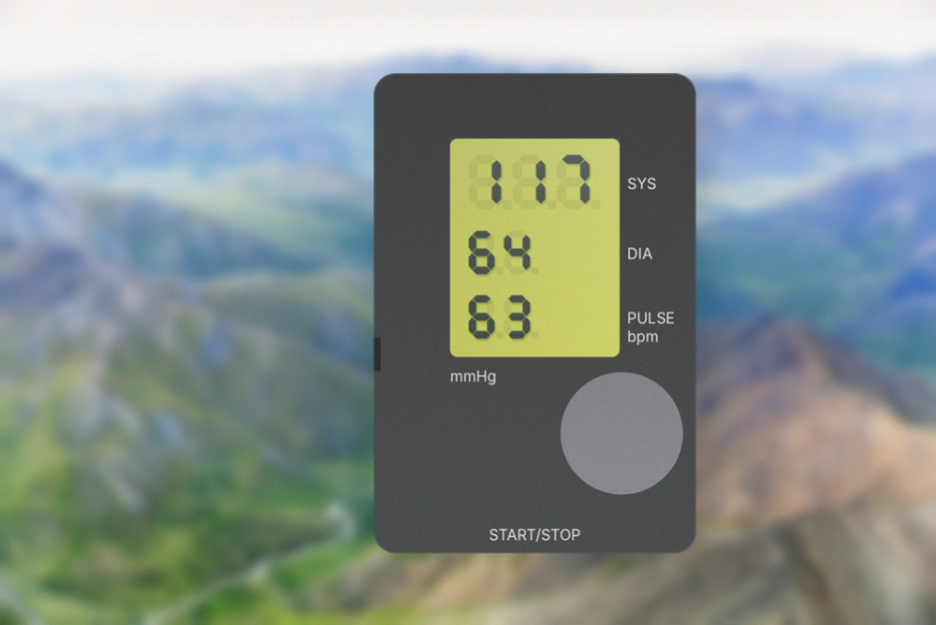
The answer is 117 mmHg
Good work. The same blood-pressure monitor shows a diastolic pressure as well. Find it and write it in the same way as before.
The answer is 64 mmHg
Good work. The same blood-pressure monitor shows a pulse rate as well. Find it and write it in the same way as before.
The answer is 63 bpm
